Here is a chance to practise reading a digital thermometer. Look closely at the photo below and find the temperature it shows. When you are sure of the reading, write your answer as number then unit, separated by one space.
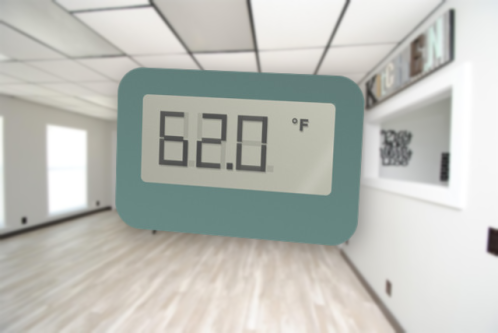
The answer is 62.0 °F
